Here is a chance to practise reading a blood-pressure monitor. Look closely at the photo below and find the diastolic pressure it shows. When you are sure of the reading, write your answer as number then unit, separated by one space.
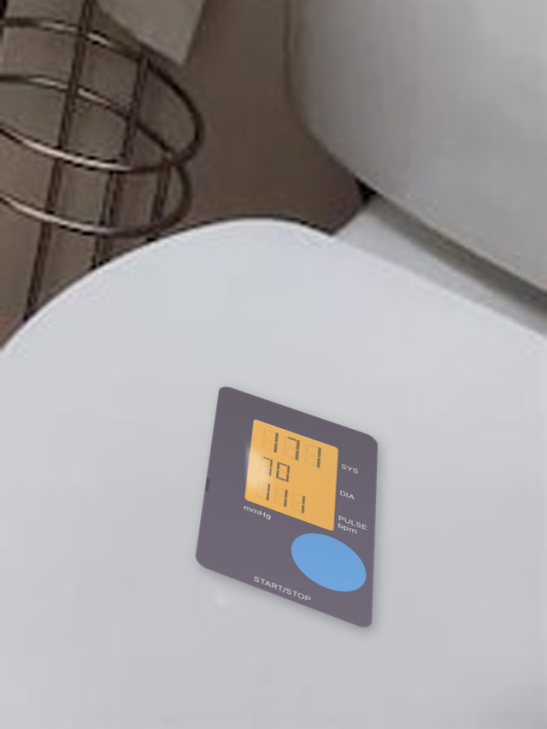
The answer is 70 mmHg
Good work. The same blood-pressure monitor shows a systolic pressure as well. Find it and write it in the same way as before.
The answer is 171 mmHg
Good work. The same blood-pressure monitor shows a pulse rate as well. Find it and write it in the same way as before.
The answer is 111 bpm
